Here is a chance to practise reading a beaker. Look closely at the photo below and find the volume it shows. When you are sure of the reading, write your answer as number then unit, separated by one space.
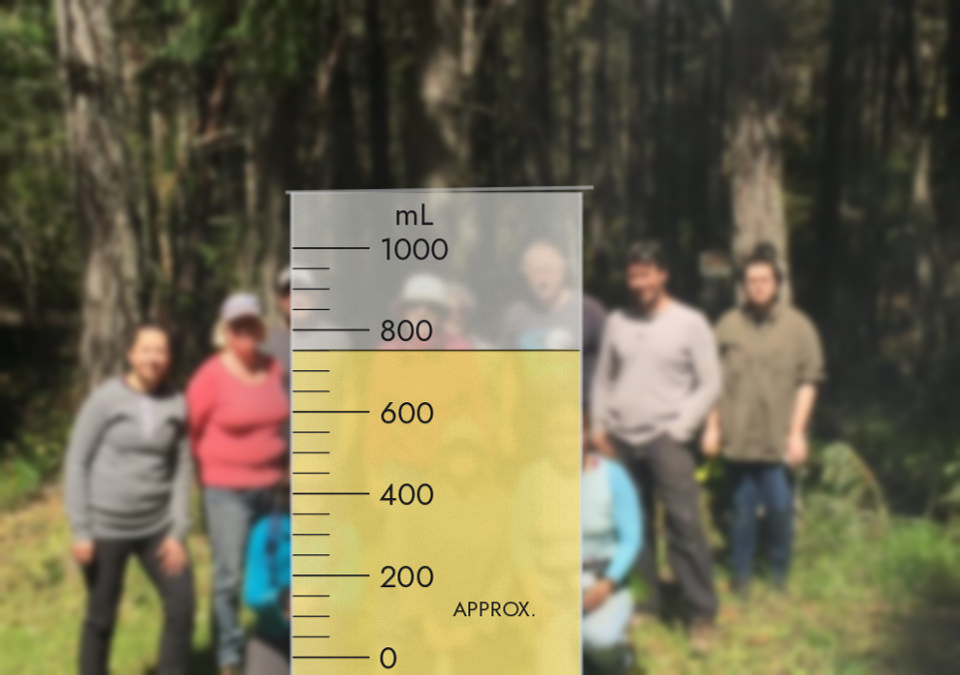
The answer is 750 mL
